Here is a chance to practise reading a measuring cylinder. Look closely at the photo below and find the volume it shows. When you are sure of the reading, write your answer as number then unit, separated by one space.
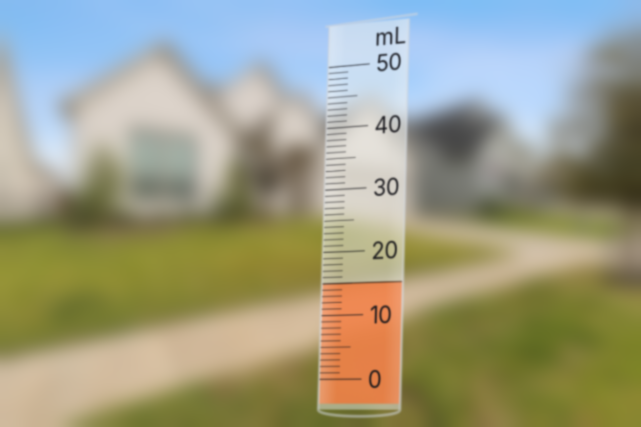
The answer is 15 mL
